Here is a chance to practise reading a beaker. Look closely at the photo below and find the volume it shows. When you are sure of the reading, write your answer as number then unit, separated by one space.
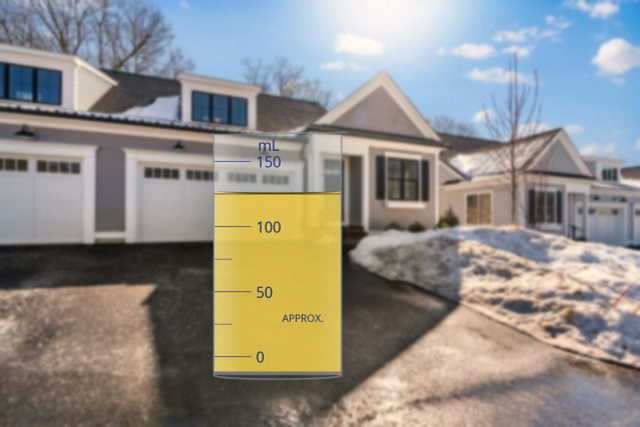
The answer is 125 mL
